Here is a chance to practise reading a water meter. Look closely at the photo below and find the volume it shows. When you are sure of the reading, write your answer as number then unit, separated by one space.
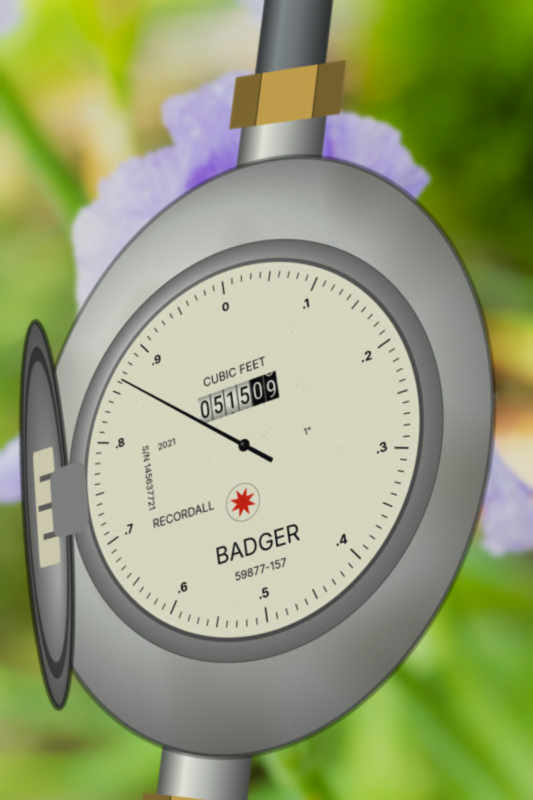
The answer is 51508.86 ft³
